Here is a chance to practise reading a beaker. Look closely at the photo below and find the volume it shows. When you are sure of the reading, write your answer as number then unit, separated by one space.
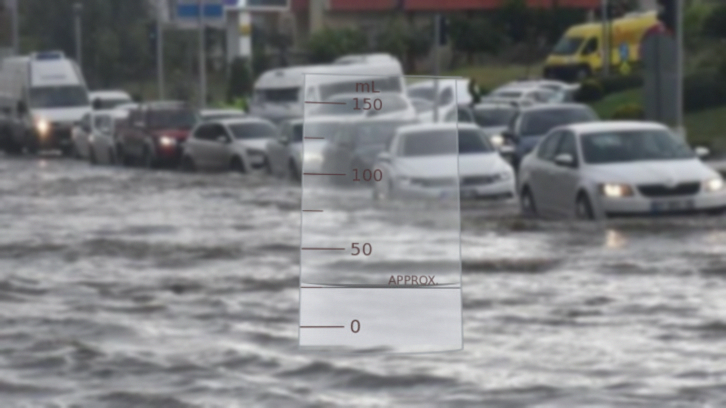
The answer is 25 mL
